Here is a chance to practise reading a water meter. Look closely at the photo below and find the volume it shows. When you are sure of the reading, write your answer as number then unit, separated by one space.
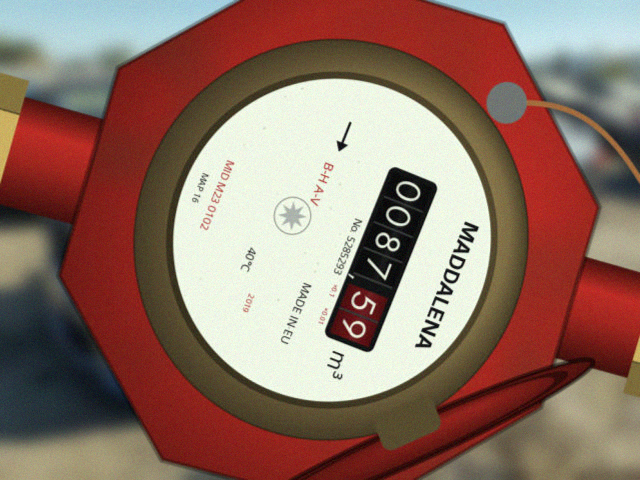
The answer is 87.59 m³
